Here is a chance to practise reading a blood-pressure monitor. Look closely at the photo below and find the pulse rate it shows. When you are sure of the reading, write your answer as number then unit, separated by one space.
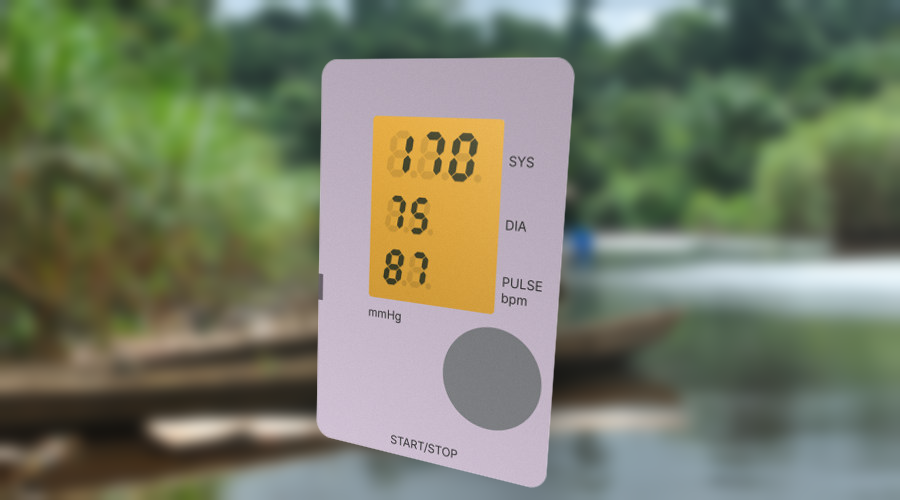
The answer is 87 bpm
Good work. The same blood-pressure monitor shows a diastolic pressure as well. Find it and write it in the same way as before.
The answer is 75 mmHg
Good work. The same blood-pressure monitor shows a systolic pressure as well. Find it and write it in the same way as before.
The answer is 170 mmHg
